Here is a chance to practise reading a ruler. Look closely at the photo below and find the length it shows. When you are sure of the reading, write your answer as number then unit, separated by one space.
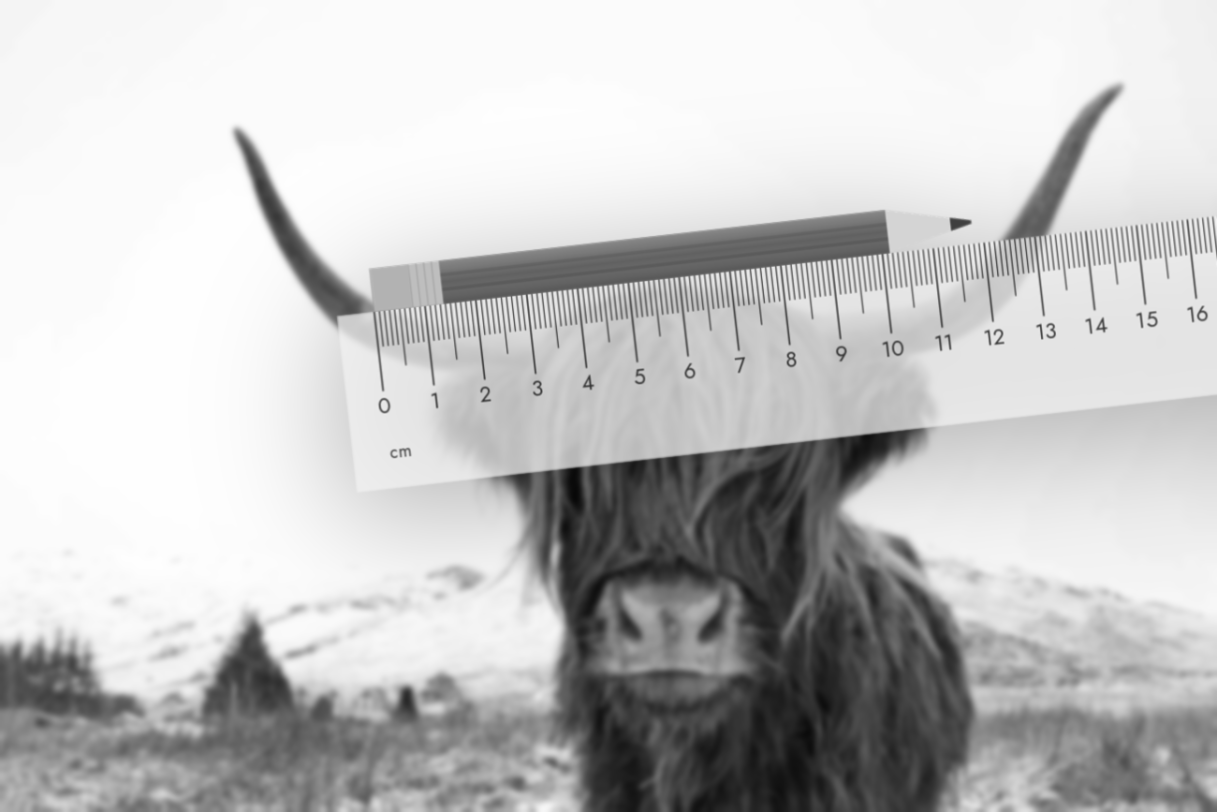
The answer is 11.8 cm
